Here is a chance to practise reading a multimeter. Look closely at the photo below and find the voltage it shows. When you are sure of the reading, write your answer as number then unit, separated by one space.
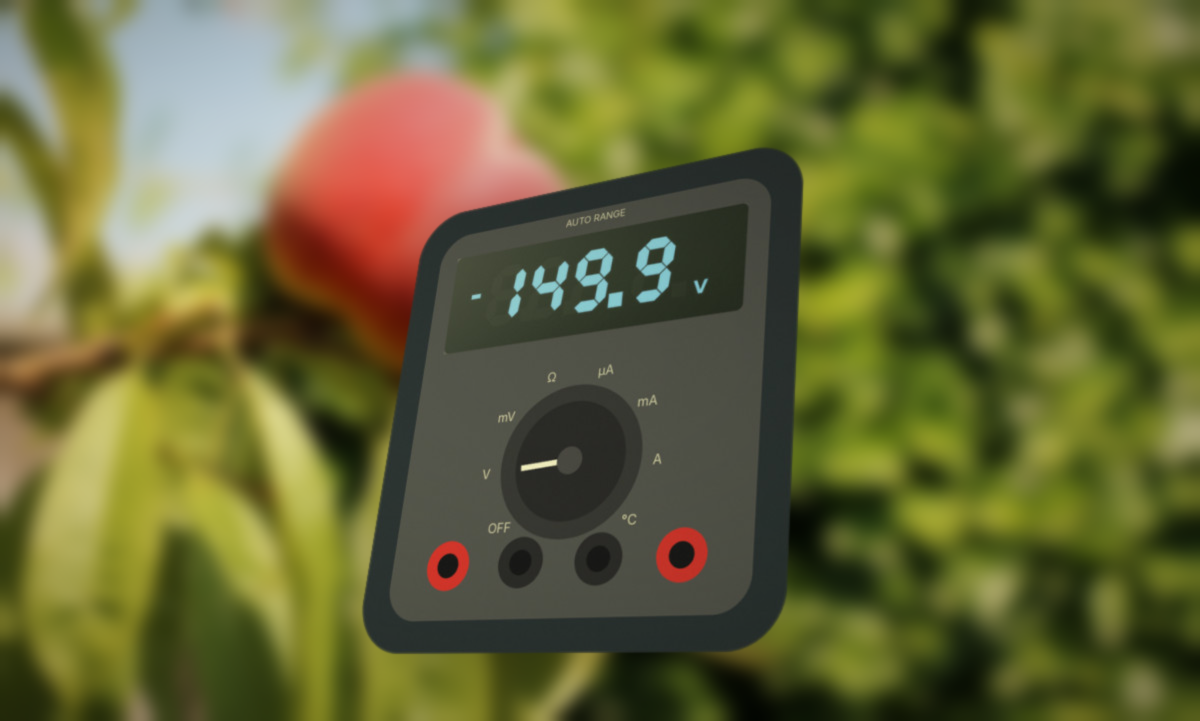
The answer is -149.9 V
